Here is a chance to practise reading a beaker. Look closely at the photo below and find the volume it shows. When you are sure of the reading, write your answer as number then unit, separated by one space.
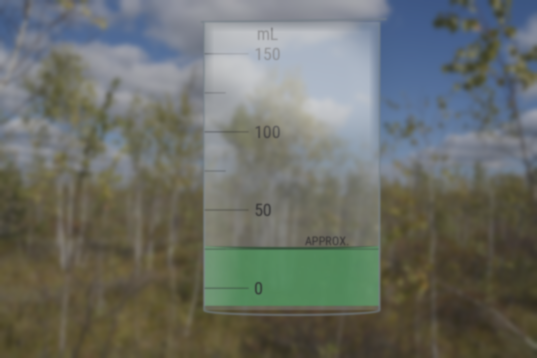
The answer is 25 mL
